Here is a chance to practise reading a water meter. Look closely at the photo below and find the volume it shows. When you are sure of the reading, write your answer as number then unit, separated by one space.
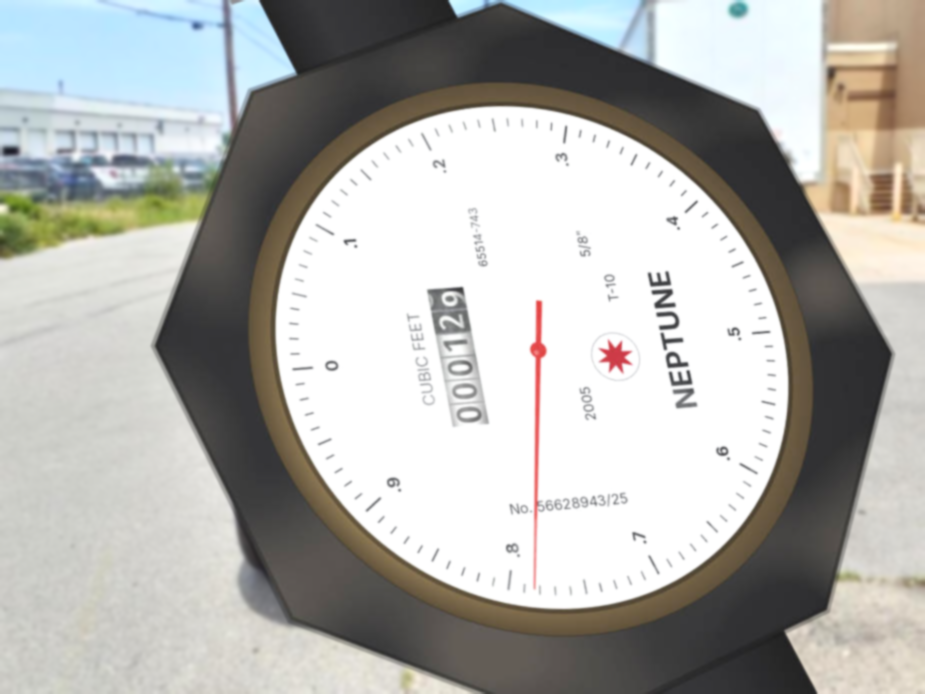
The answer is 128.78 ft³
